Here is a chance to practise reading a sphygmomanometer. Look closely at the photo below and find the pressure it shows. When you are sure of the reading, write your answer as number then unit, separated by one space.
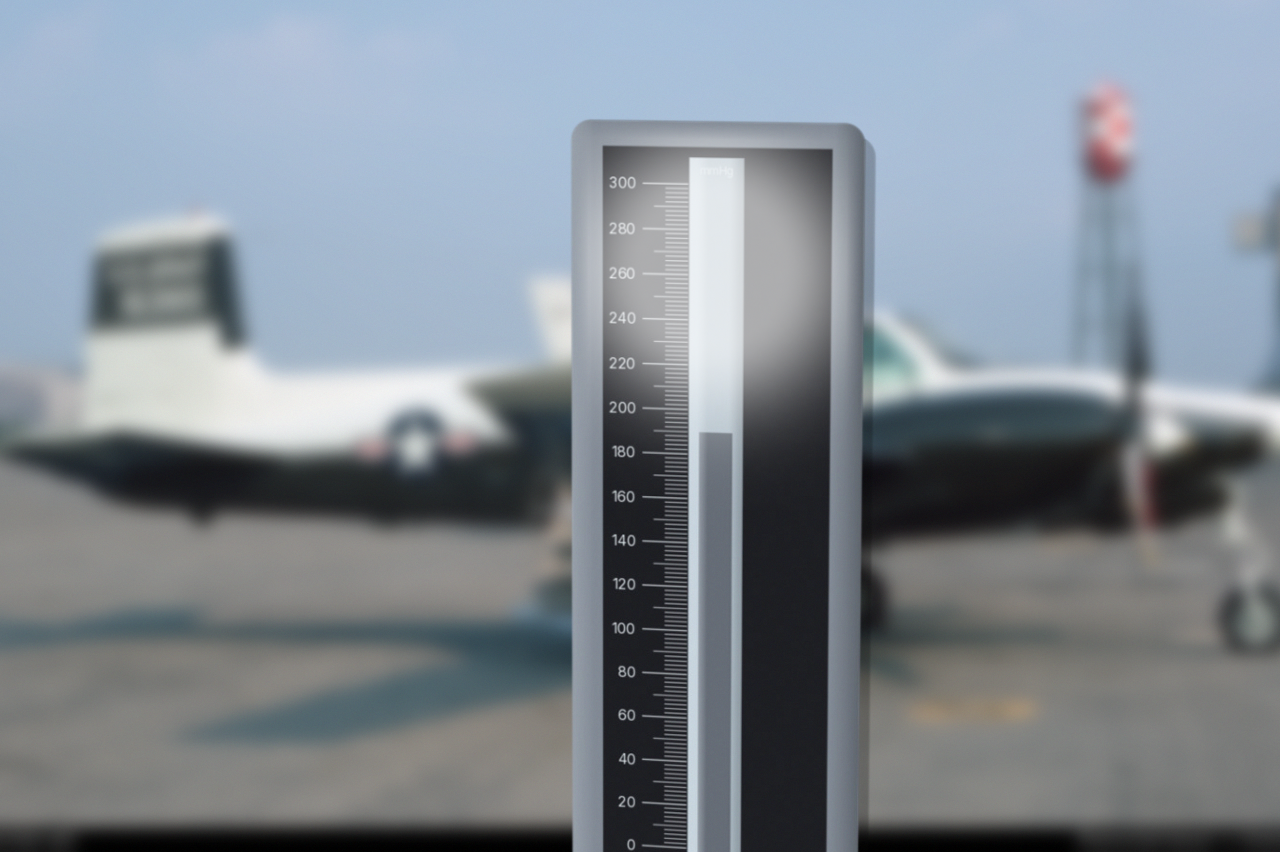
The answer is 190 mmHg
